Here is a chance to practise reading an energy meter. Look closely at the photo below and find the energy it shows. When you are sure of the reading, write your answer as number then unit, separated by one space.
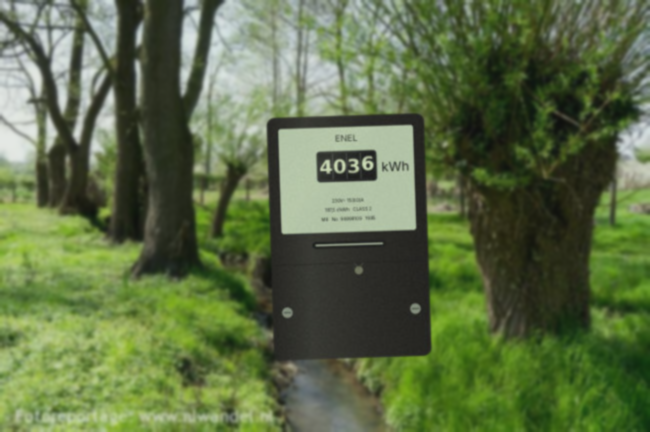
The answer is 4036 kWh
